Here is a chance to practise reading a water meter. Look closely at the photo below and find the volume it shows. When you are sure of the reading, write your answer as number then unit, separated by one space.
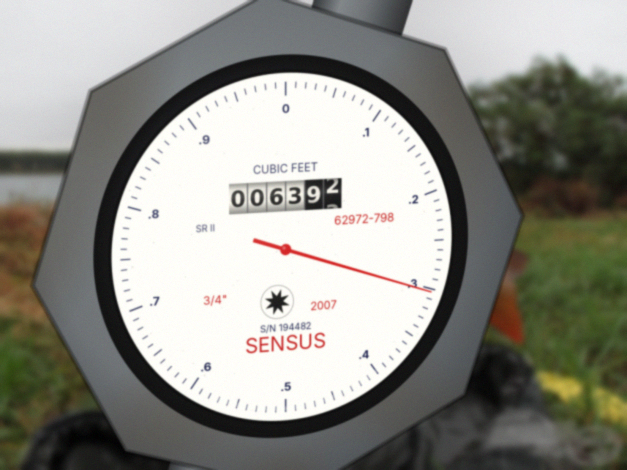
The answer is 6392.30 ft³
